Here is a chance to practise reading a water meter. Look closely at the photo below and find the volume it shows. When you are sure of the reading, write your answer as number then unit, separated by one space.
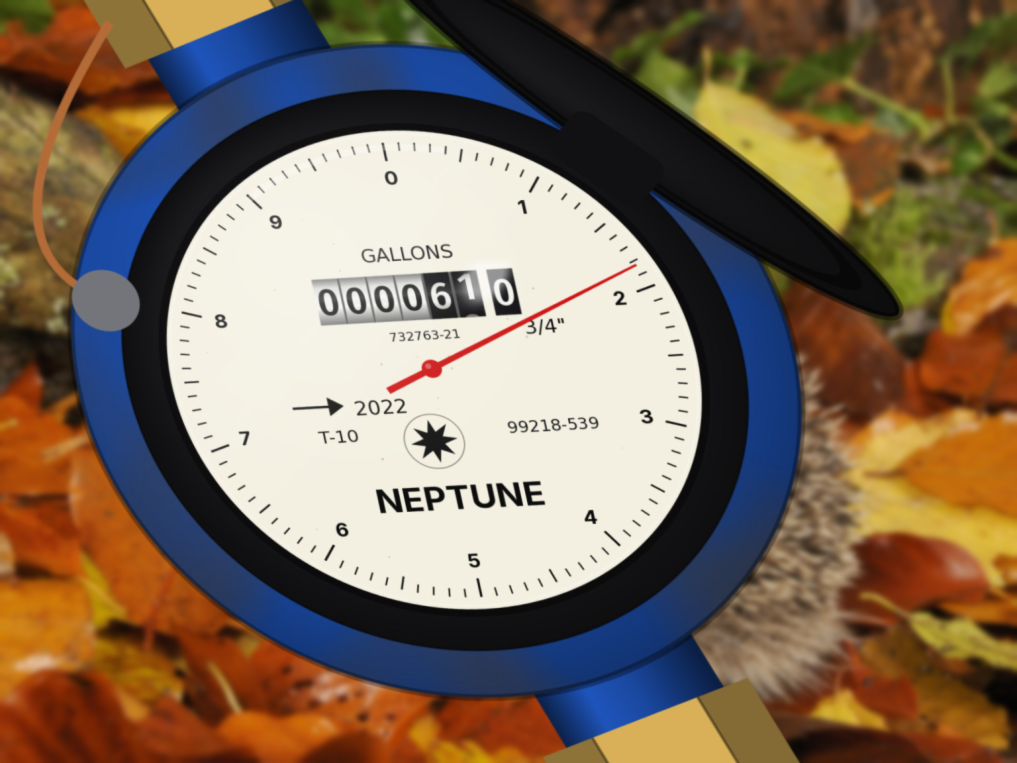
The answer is 611.8 gal
